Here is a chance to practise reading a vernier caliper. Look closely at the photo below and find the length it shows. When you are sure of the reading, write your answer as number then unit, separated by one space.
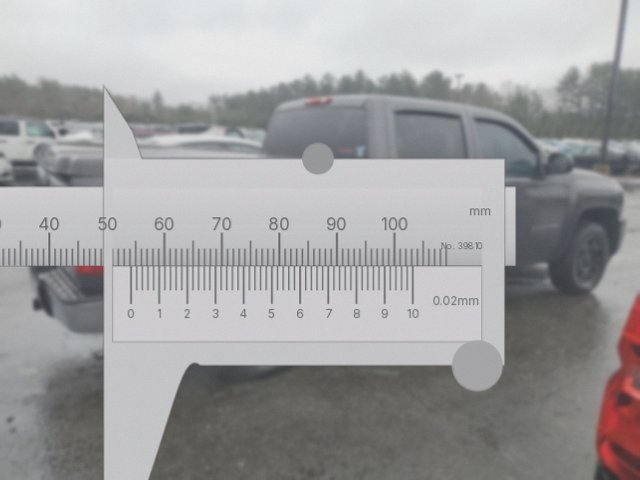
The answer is 54.2 mm
